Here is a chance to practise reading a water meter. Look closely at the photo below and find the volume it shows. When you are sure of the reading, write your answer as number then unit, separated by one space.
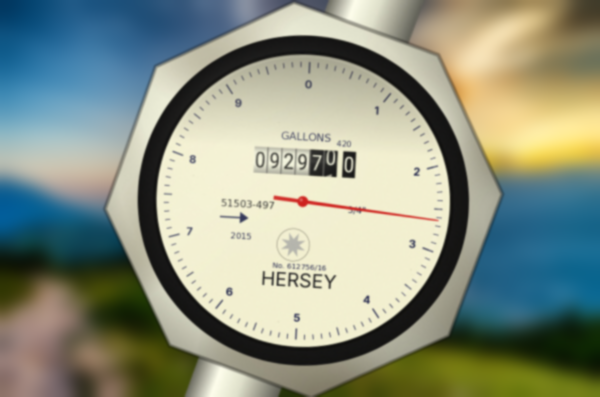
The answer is 929702.6 gal
